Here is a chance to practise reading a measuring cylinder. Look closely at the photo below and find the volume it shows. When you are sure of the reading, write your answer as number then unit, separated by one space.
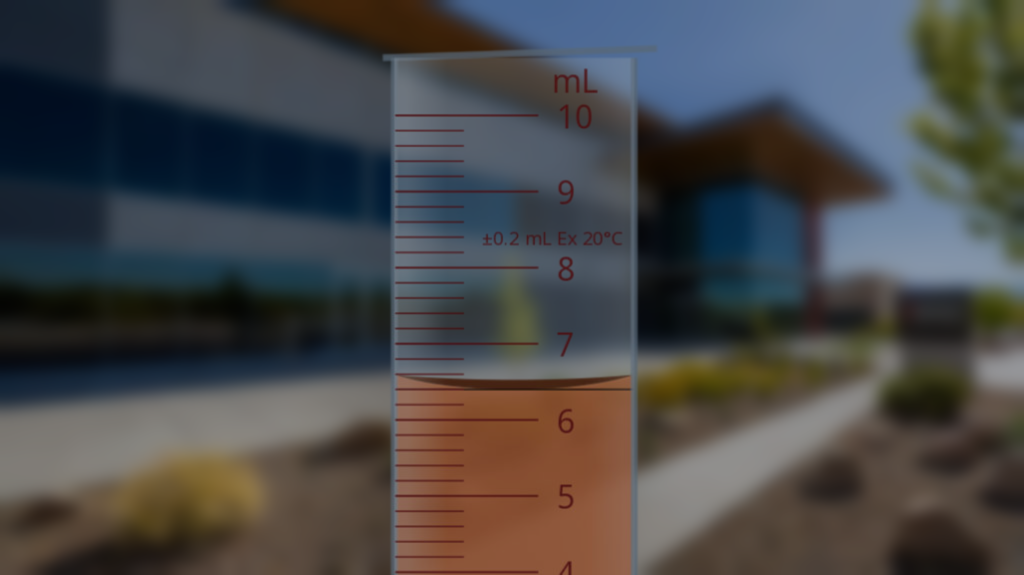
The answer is 6.4 mL
